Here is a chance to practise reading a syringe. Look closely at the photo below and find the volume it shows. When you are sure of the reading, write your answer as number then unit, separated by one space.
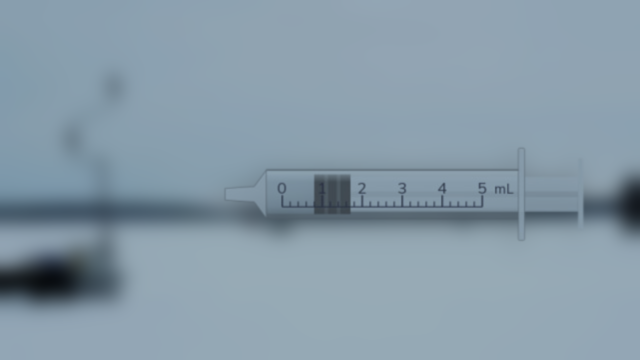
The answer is 0.8 mL
